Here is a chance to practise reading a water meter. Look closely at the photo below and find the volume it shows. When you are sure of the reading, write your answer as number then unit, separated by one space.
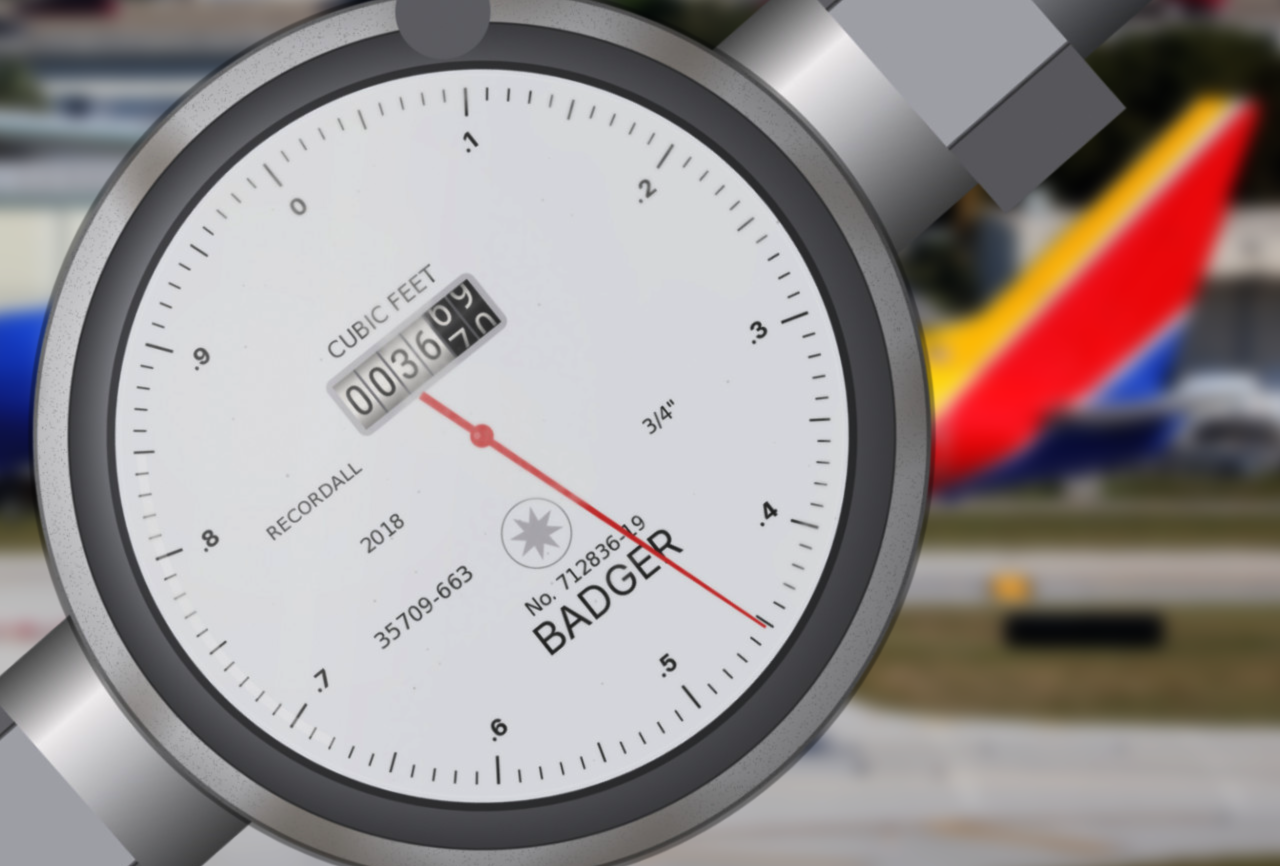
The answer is 3669.45 ft³
